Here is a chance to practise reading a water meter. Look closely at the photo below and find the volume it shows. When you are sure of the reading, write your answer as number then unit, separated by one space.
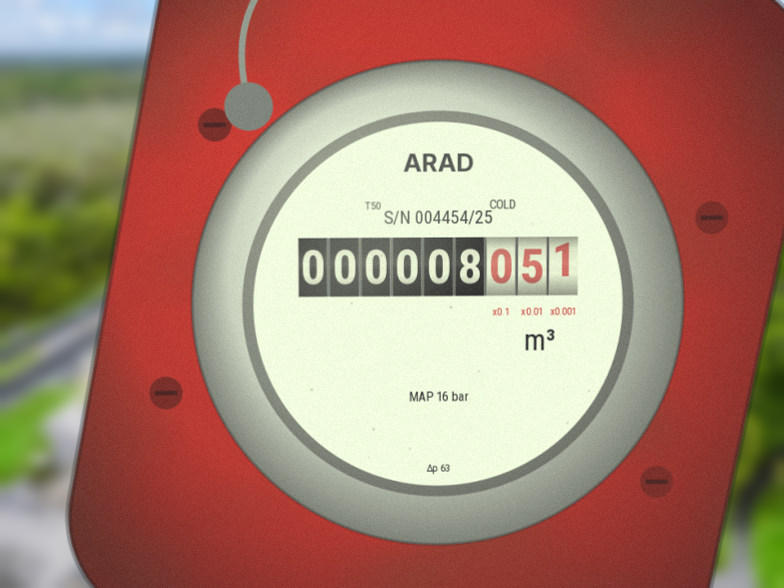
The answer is 8.051 m³
